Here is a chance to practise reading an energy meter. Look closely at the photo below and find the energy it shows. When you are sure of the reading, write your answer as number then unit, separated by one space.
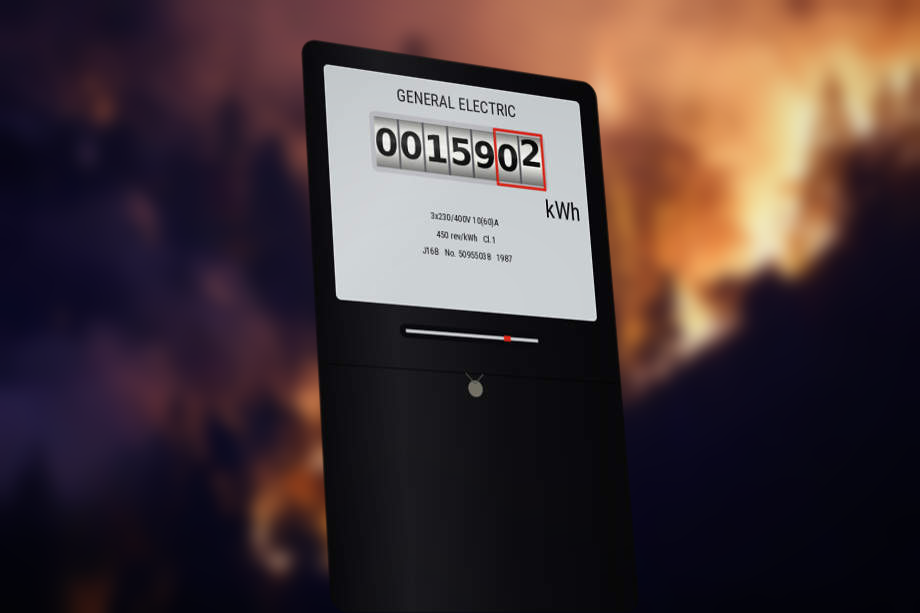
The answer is 159.02 kWh
